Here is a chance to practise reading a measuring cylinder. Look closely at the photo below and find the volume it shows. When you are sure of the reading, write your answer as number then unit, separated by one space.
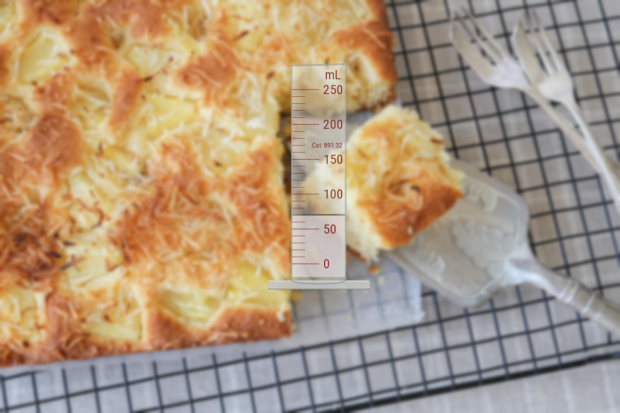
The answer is 70 mL
